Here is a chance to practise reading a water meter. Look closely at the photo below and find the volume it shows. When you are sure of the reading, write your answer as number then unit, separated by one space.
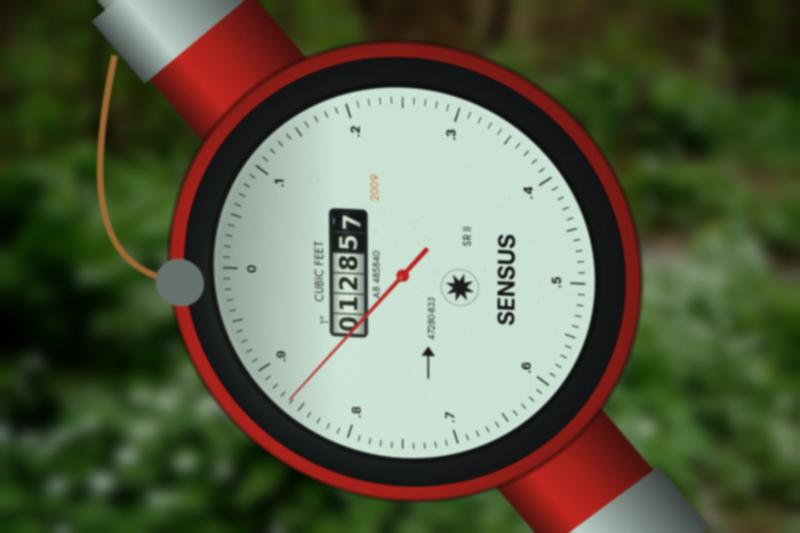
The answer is 12856.86 ft³
